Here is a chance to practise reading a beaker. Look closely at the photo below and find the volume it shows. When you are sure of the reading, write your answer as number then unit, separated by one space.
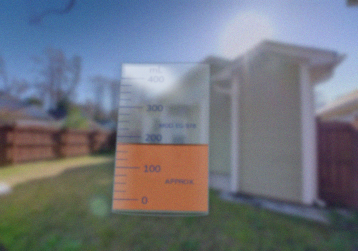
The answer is 175 mL
